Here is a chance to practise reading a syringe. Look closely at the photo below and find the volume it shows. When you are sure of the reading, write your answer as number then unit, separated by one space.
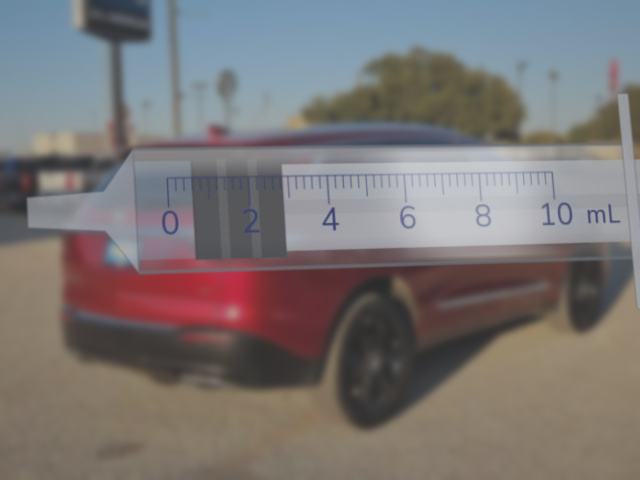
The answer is 0.6 mL
